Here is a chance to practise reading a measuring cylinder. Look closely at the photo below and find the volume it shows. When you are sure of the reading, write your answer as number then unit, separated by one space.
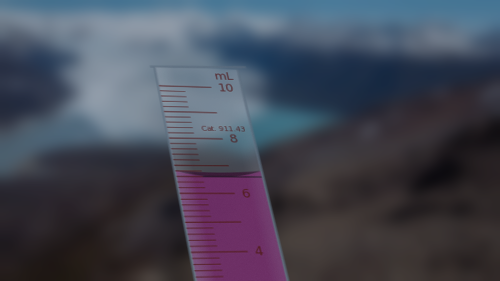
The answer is 6.6 mL
